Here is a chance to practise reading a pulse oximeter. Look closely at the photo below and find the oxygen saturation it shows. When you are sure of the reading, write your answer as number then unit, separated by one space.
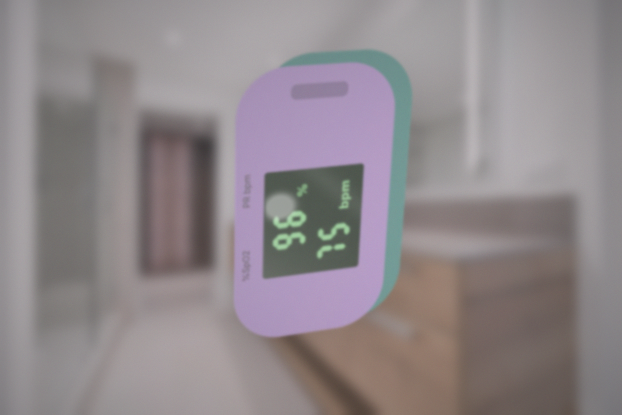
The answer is 96 %
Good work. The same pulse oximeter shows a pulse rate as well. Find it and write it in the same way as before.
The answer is 75 bpm
